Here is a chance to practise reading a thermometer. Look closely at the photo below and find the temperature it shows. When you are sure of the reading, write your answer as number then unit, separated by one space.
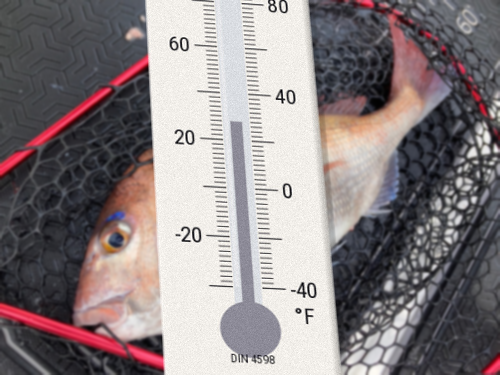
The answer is 28 °F
